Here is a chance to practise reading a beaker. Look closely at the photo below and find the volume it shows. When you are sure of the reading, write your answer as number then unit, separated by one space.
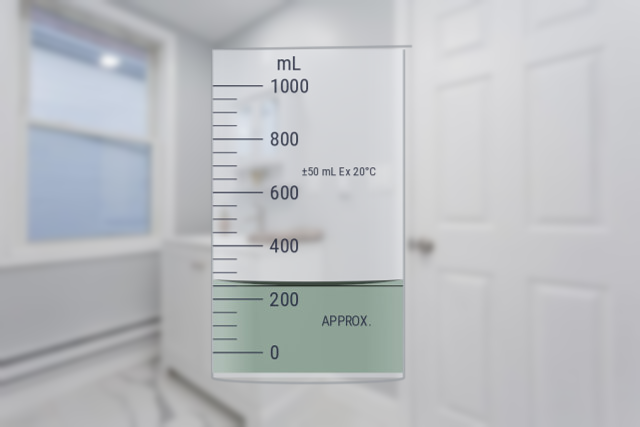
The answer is 250 mL
